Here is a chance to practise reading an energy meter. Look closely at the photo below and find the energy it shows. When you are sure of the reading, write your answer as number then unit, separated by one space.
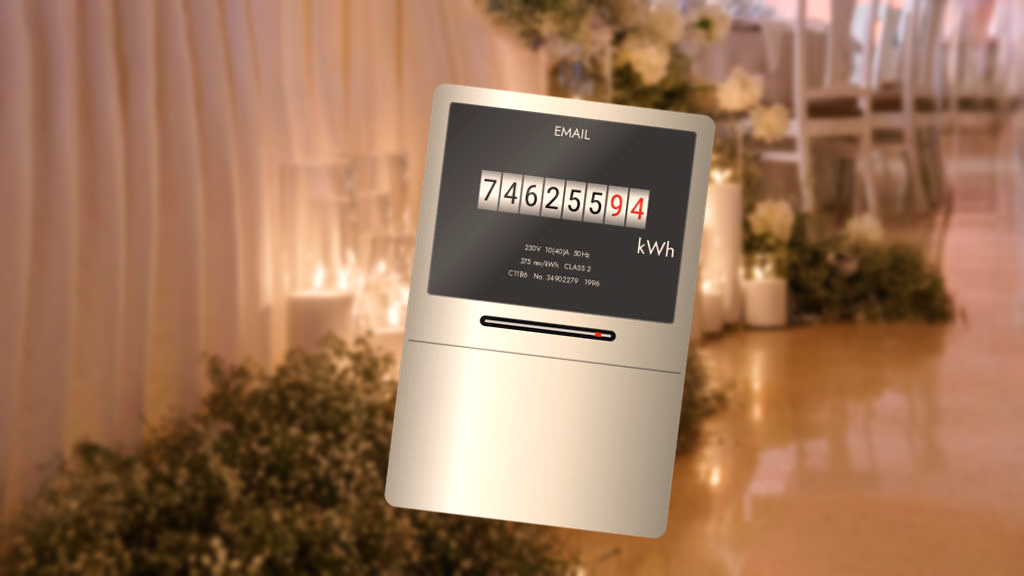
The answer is 746255.94 kWh
